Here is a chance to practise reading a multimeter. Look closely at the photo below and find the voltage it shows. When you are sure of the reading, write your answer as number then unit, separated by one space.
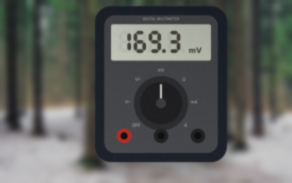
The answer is 169.3 mV
